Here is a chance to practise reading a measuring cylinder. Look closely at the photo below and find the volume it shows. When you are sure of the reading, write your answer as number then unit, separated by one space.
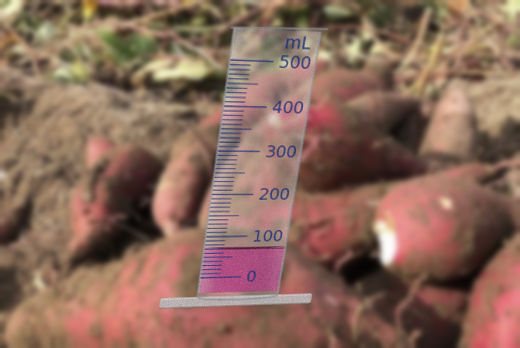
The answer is 70 mL
